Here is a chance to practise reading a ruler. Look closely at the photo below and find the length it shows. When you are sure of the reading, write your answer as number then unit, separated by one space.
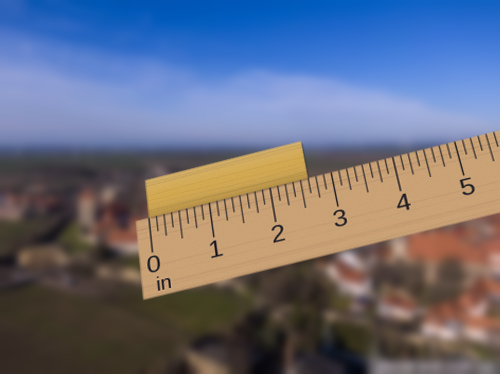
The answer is 2.625 in
